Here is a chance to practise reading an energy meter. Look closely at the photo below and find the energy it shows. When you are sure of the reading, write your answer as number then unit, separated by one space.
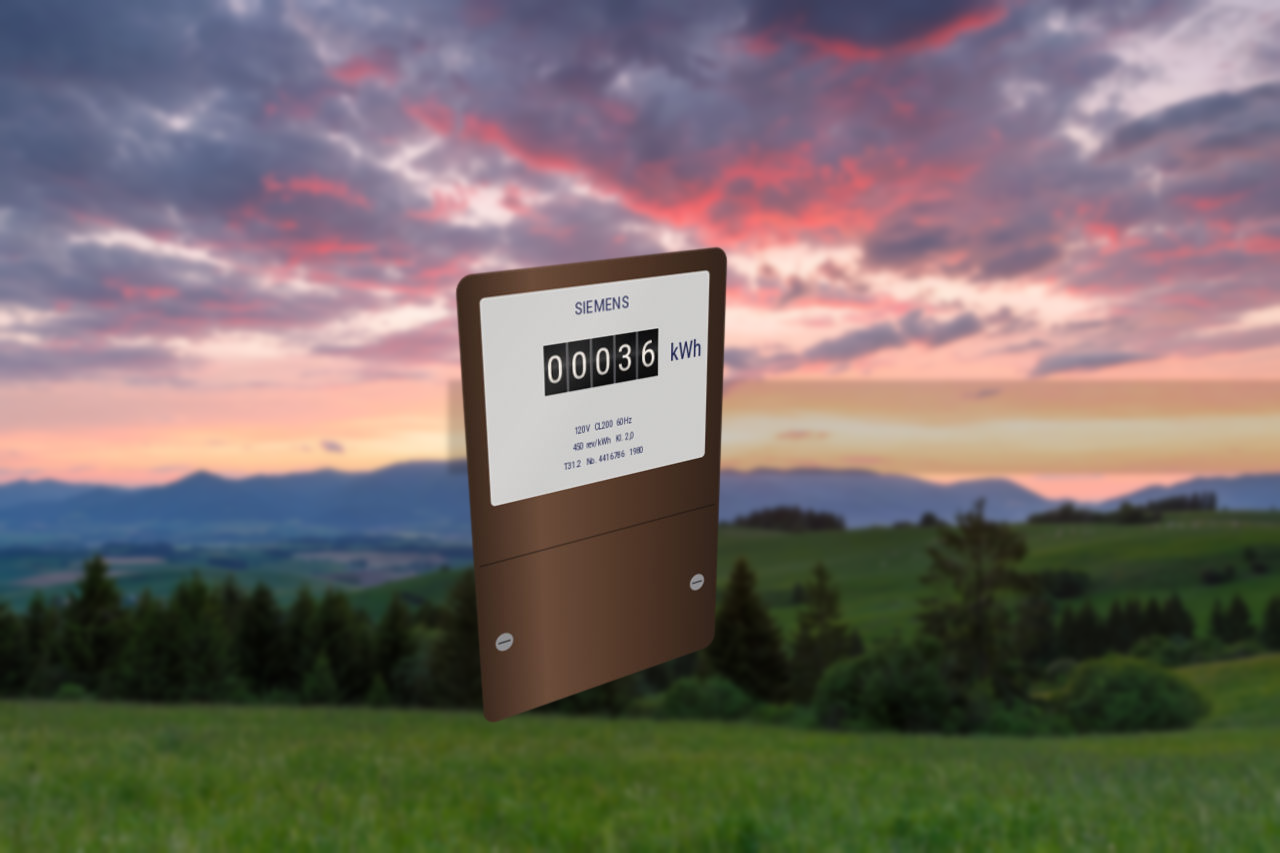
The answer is 36 kWh
